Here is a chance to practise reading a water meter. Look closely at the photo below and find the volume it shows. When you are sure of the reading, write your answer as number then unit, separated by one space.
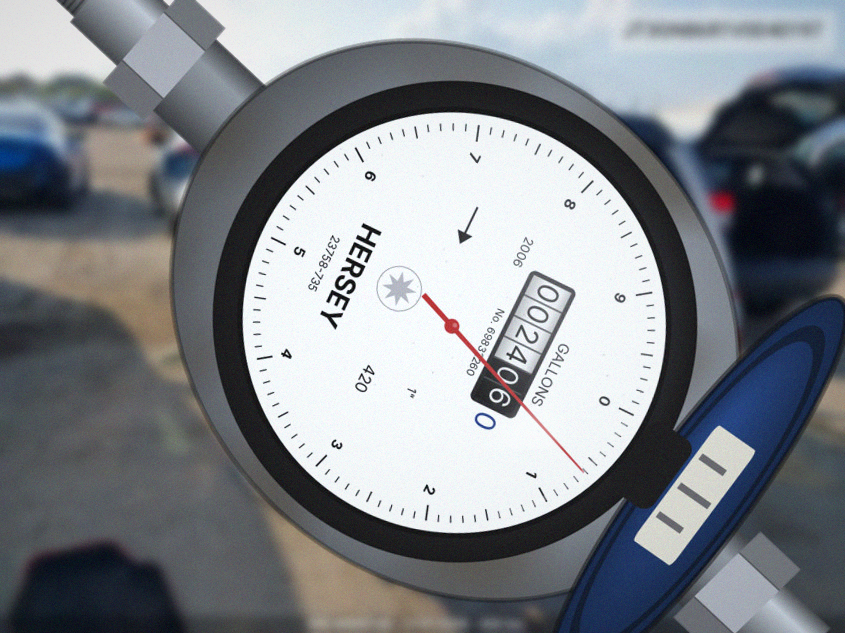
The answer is 24060.6 gal
